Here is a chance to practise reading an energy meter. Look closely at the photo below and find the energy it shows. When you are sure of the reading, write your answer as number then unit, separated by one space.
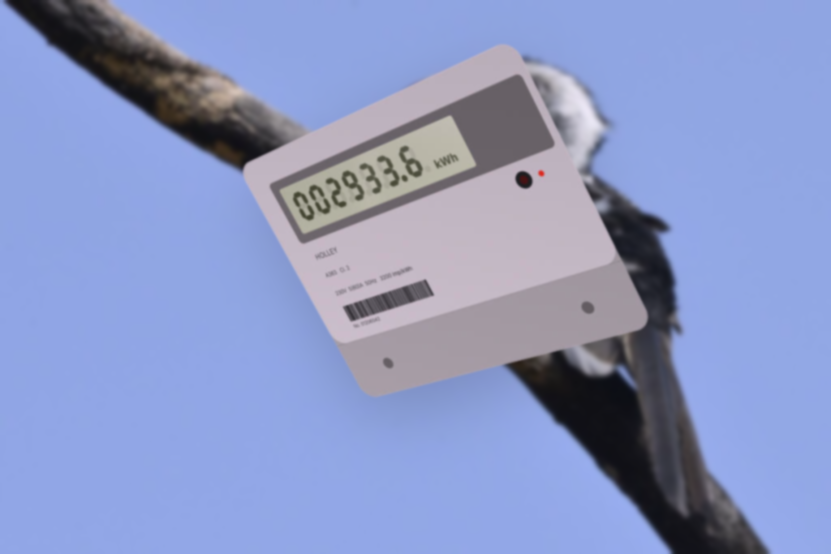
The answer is 2933.6 kWh
